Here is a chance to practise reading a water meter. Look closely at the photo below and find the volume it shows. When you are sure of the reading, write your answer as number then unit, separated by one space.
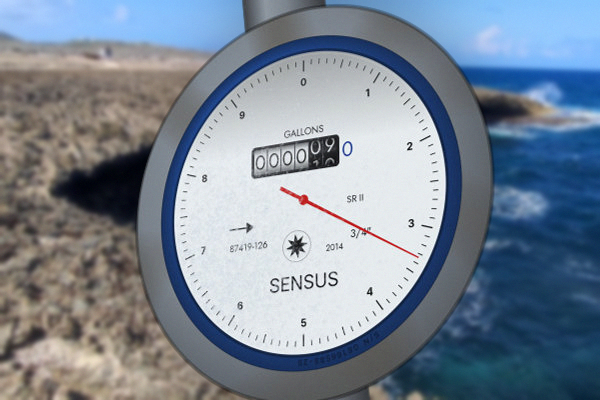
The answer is 93.3 gal
